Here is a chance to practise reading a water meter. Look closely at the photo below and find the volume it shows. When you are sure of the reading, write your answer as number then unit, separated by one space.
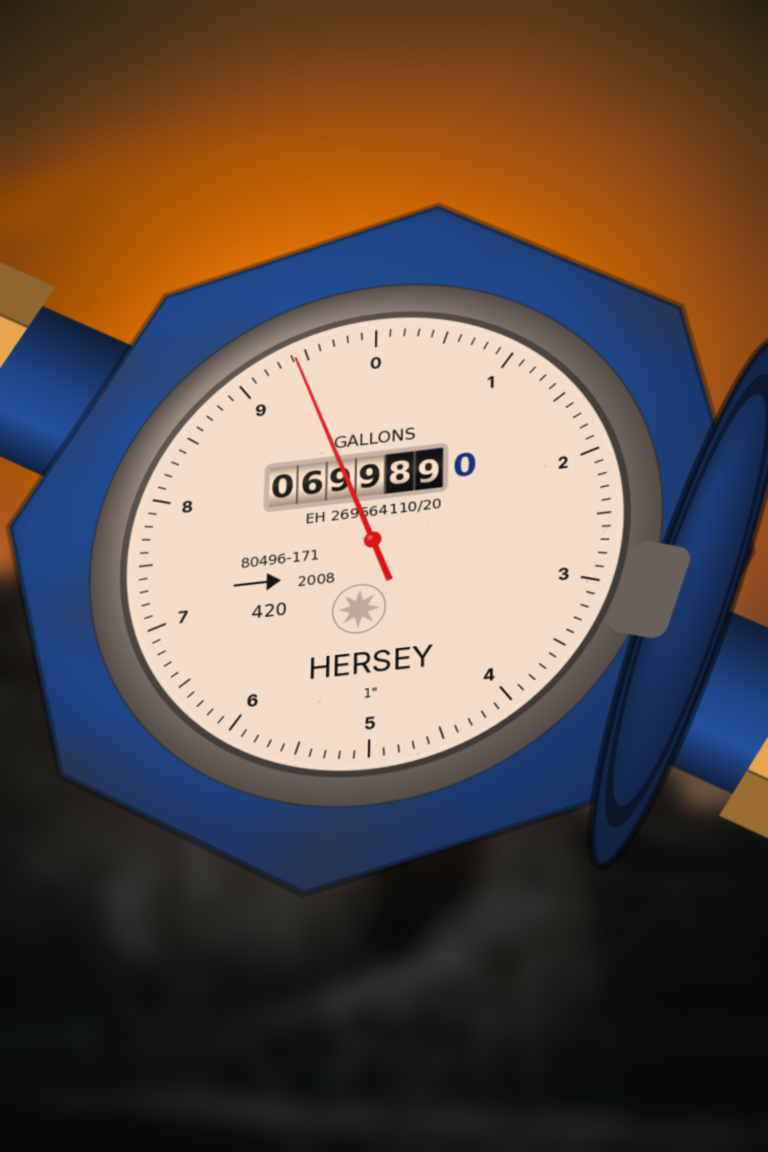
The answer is 699889.4 gal
